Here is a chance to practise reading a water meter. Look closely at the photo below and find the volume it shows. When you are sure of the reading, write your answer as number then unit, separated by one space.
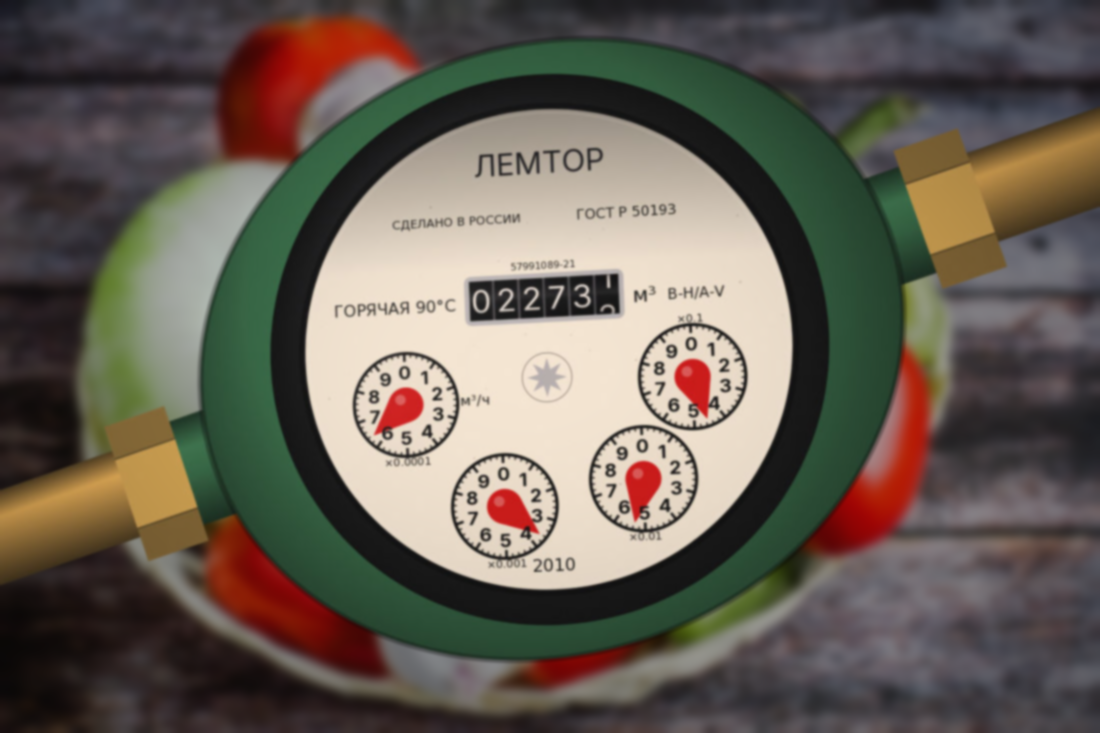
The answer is 22731.4536 m³
